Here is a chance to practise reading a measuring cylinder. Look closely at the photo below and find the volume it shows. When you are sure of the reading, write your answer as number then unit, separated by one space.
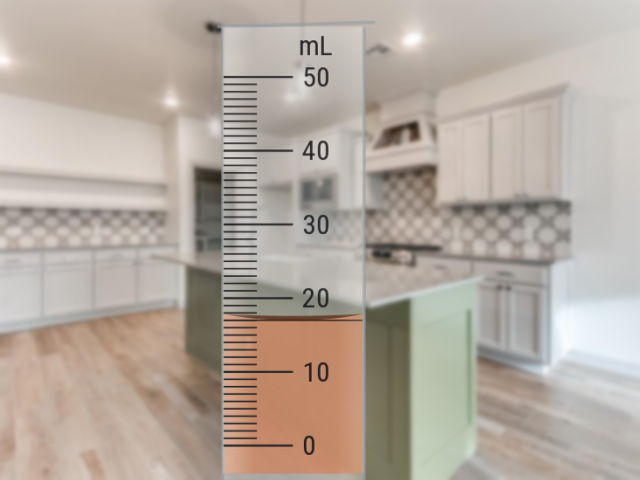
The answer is 17 mL
